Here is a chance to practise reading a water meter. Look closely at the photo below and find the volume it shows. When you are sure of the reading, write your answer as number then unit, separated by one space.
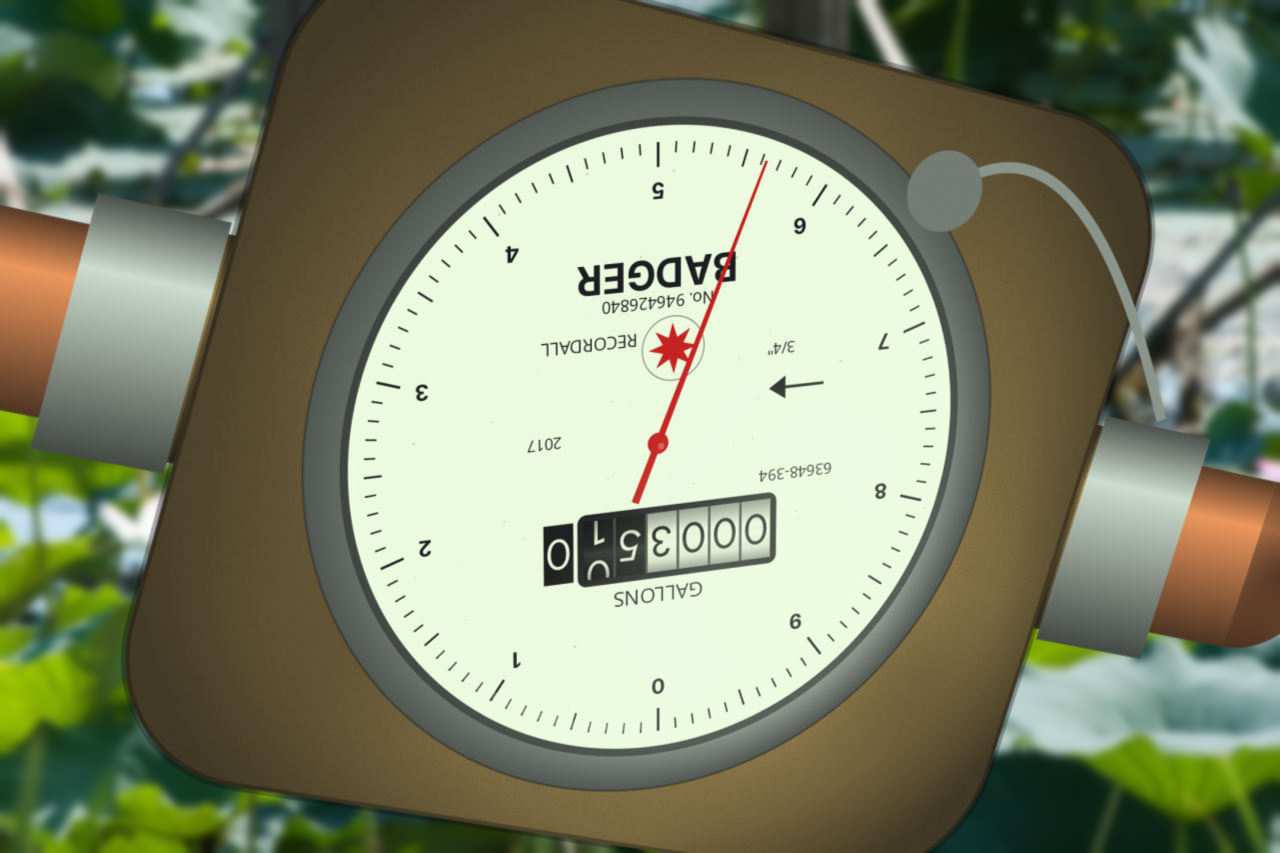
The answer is 3505.6 gal
